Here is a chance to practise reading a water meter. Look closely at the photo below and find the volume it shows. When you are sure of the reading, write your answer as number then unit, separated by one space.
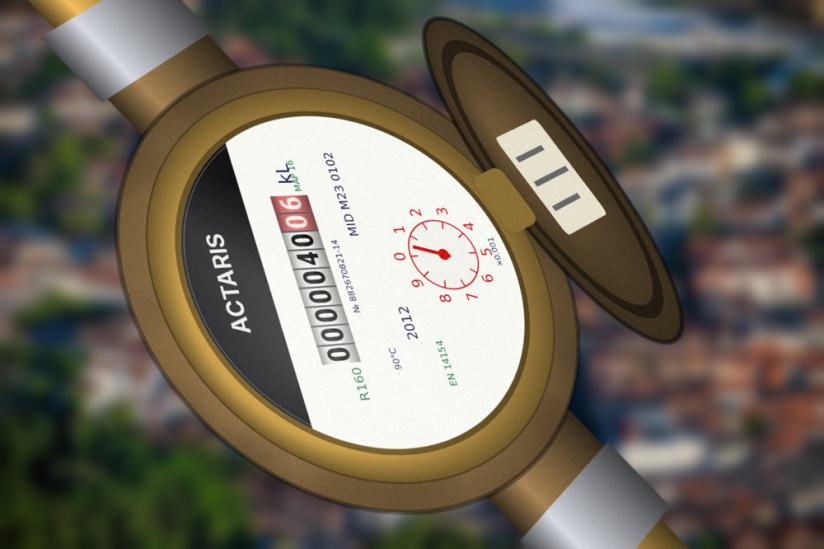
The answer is 40.060 kL
